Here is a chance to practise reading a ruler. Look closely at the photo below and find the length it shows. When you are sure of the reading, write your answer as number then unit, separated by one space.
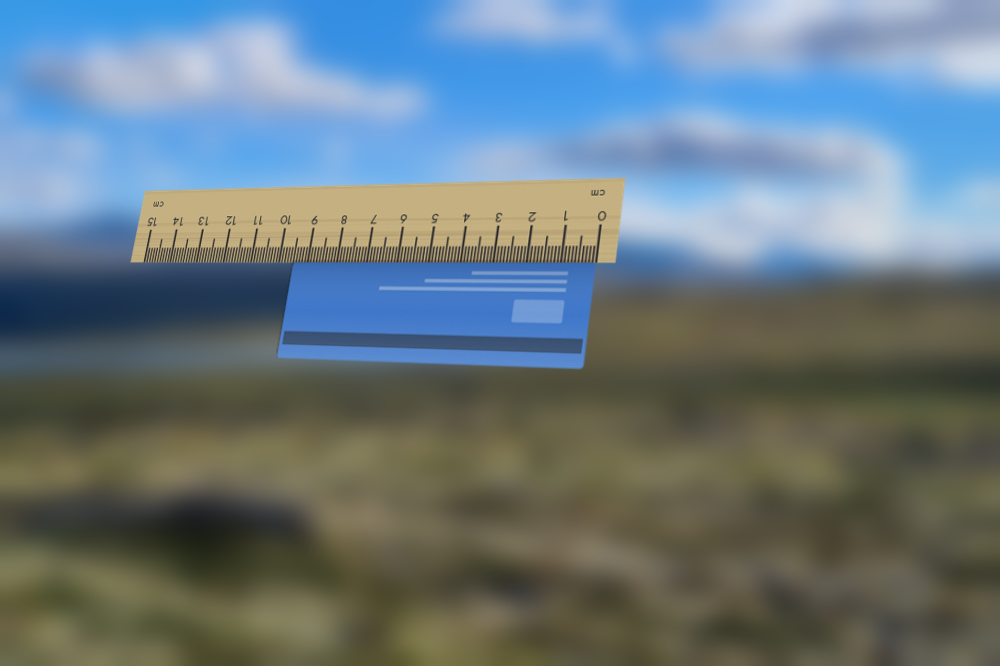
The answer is 9.5 cm
